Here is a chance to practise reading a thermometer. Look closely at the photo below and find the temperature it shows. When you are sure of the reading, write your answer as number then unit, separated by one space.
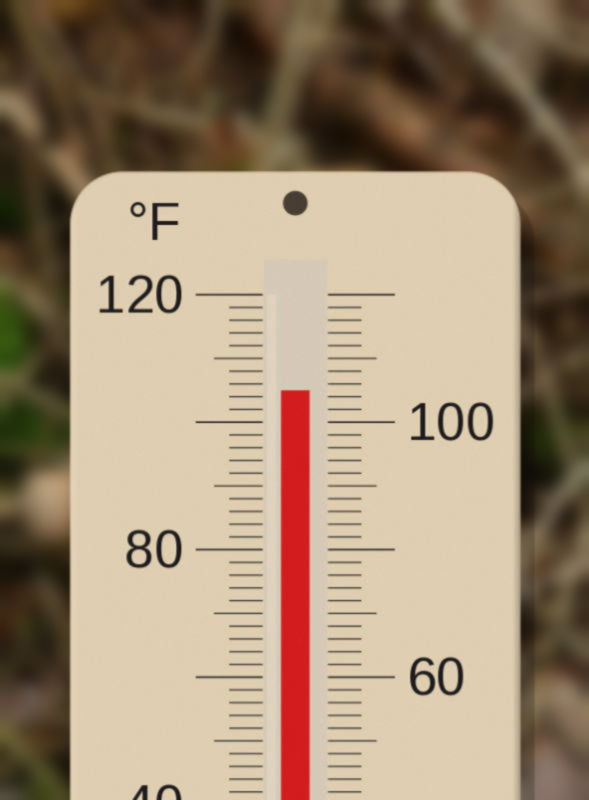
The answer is 105 °F
